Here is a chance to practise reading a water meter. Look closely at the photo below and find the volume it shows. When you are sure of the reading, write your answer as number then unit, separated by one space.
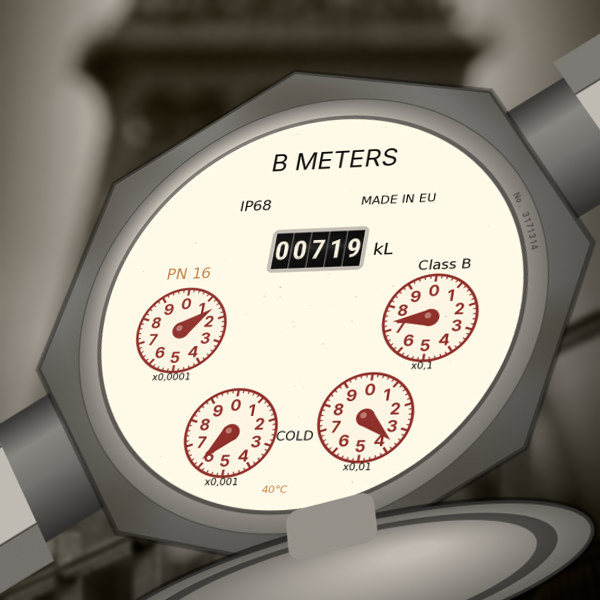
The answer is 719.7361 kL
